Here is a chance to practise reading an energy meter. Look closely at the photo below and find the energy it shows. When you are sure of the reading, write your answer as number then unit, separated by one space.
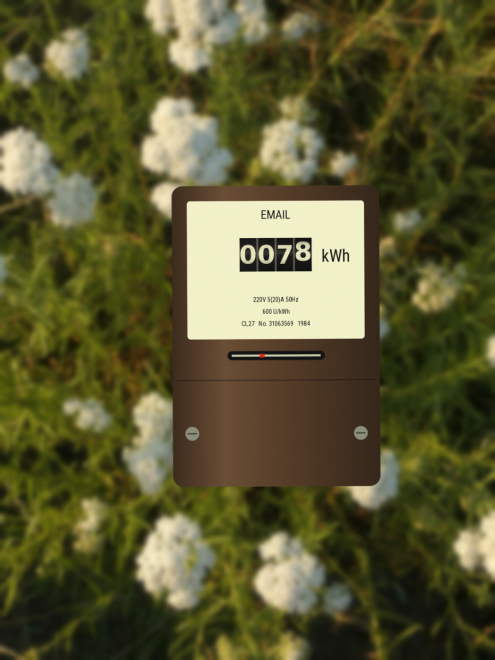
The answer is 78 kWh
